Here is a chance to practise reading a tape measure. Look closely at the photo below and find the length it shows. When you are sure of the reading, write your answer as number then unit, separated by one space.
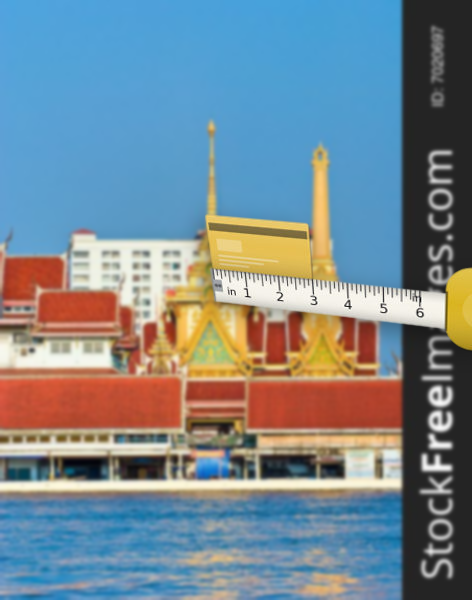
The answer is 3 in
